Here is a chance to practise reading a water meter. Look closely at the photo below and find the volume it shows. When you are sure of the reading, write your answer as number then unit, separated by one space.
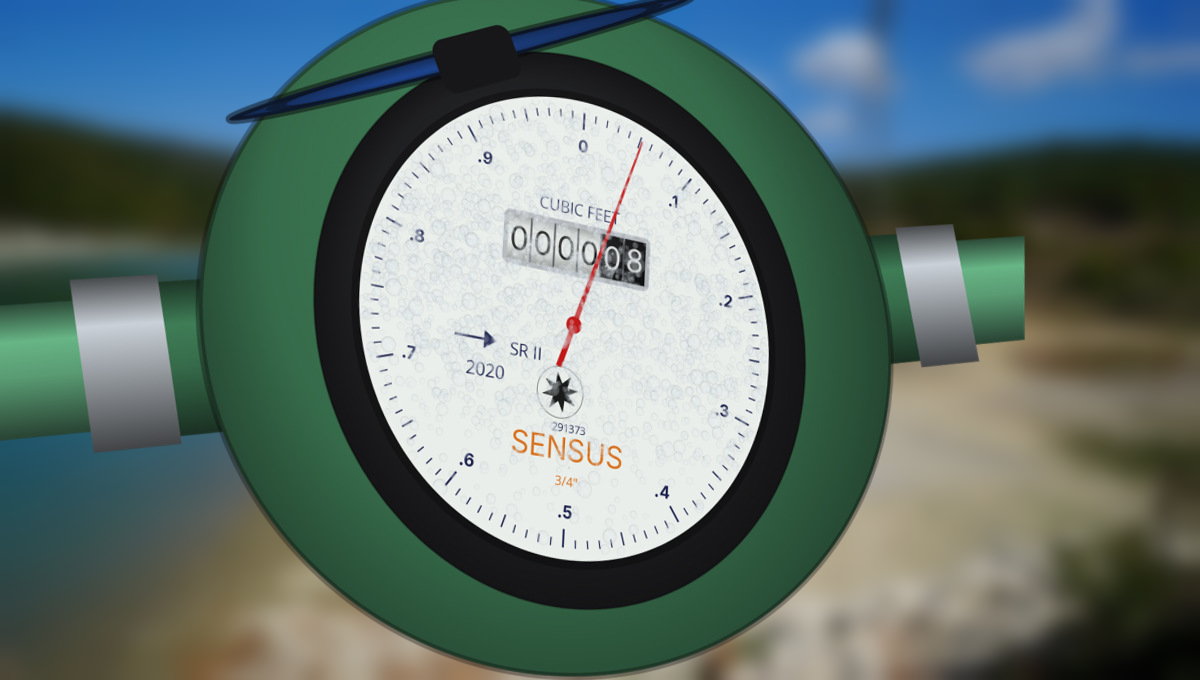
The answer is 8.05 ft³
